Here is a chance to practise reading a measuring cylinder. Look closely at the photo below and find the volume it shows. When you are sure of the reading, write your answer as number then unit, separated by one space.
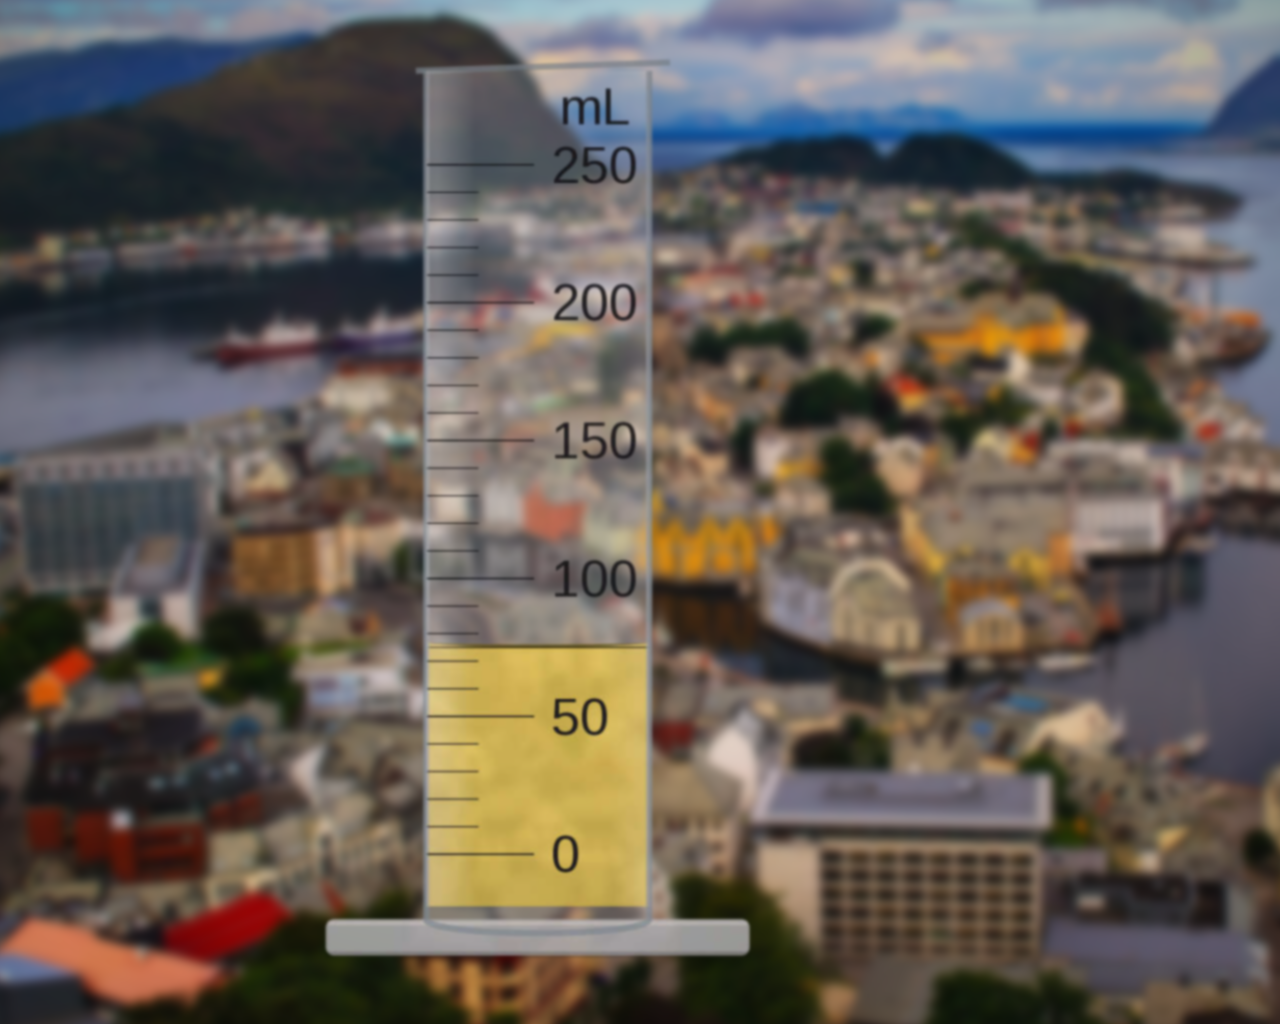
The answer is 75 mL
